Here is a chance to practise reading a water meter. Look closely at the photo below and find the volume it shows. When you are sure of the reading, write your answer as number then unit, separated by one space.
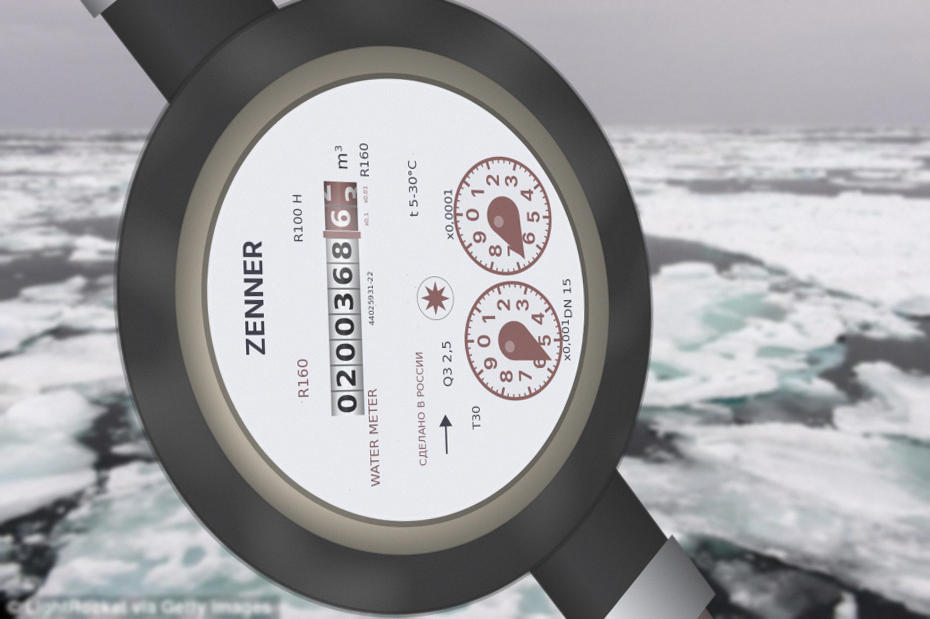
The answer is 200368.6256 m³
